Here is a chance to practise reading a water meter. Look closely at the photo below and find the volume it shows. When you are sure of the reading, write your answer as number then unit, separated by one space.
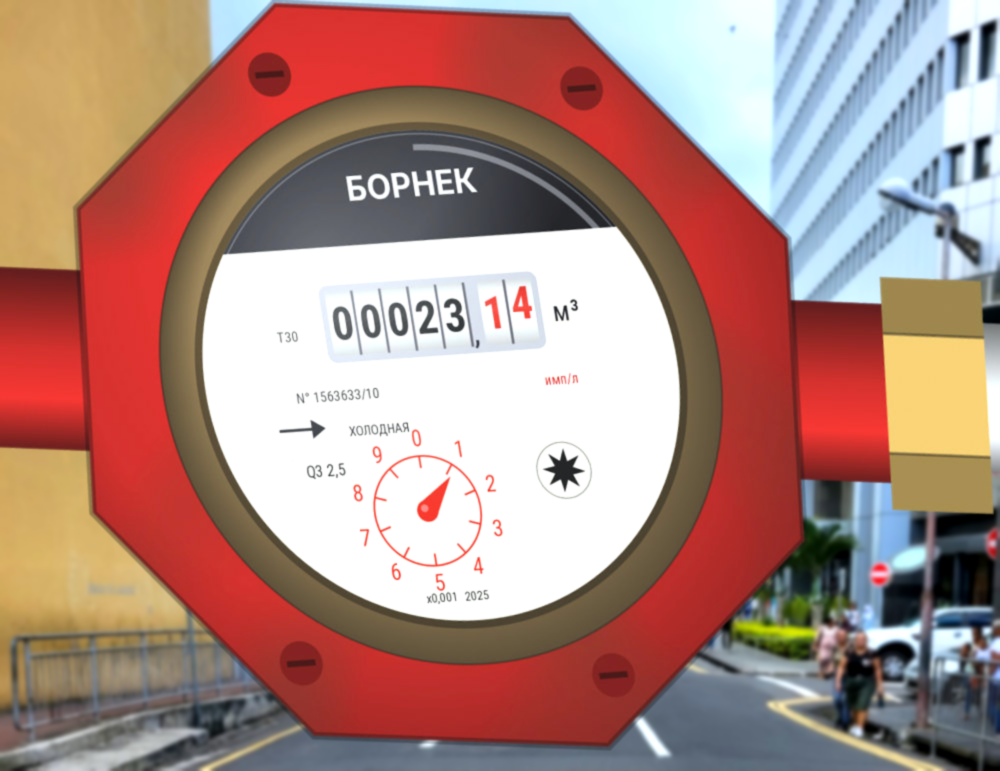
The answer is 23.141 m³
